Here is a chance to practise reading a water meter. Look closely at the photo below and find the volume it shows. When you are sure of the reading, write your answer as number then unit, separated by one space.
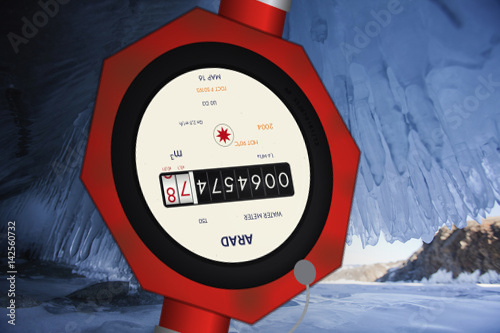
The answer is 64574.78 m³
